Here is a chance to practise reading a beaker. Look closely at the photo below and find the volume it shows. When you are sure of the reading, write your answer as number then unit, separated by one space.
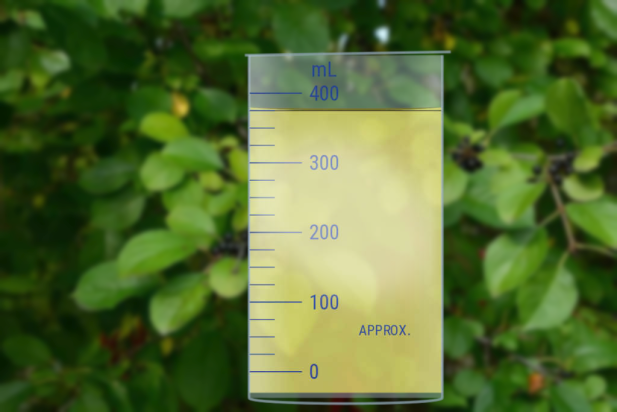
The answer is 375 mL
